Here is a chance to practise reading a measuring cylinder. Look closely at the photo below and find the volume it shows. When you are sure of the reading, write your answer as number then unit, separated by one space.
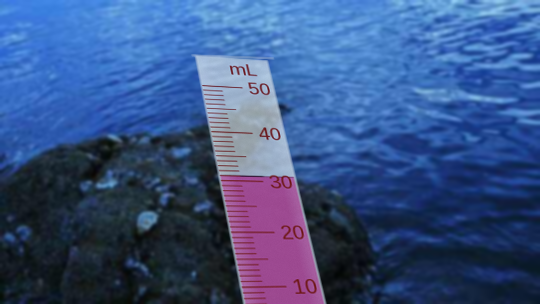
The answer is 31 mL
